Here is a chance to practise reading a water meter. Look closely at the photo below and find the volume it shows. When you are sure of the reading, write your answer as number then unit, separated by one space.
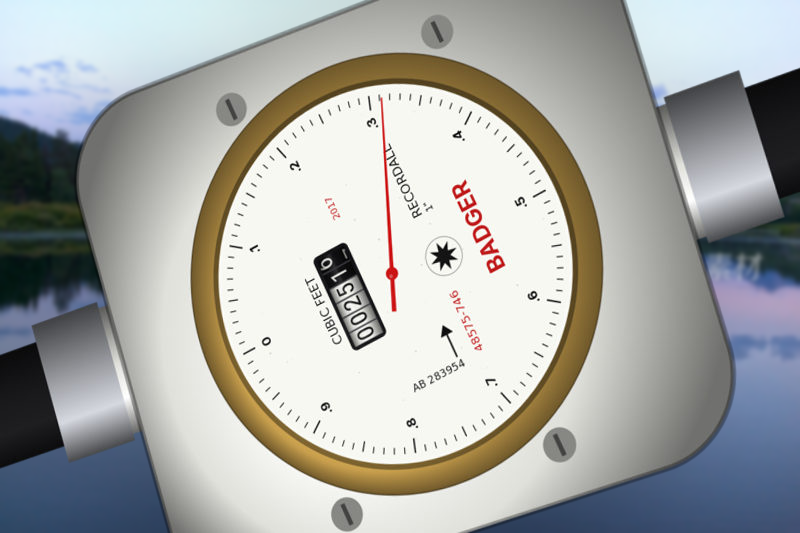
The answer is 2516.31 ft³
